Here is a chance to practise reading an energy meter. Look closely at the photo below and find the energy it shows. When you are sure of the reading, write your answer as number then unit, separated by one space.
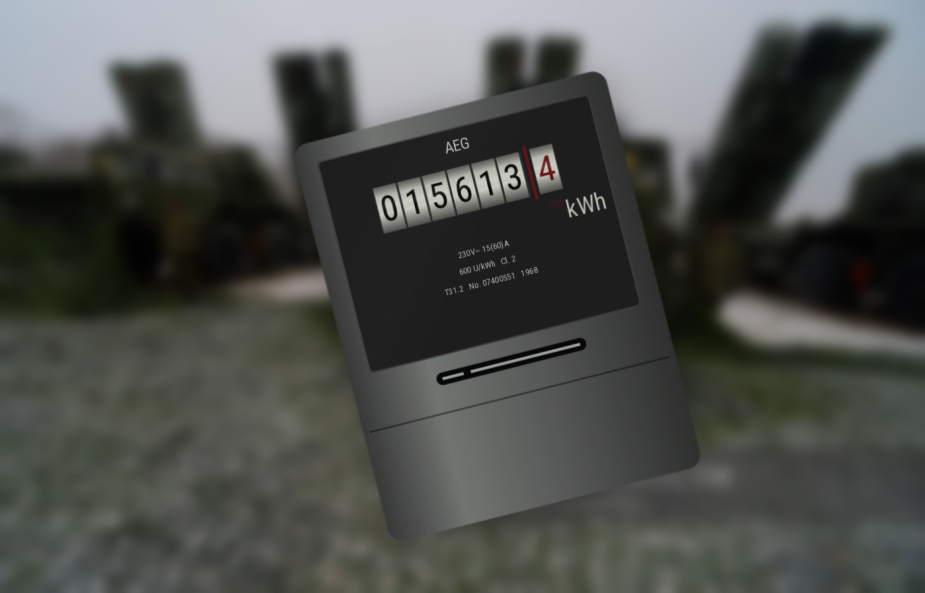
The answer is 15613.4 kWh
